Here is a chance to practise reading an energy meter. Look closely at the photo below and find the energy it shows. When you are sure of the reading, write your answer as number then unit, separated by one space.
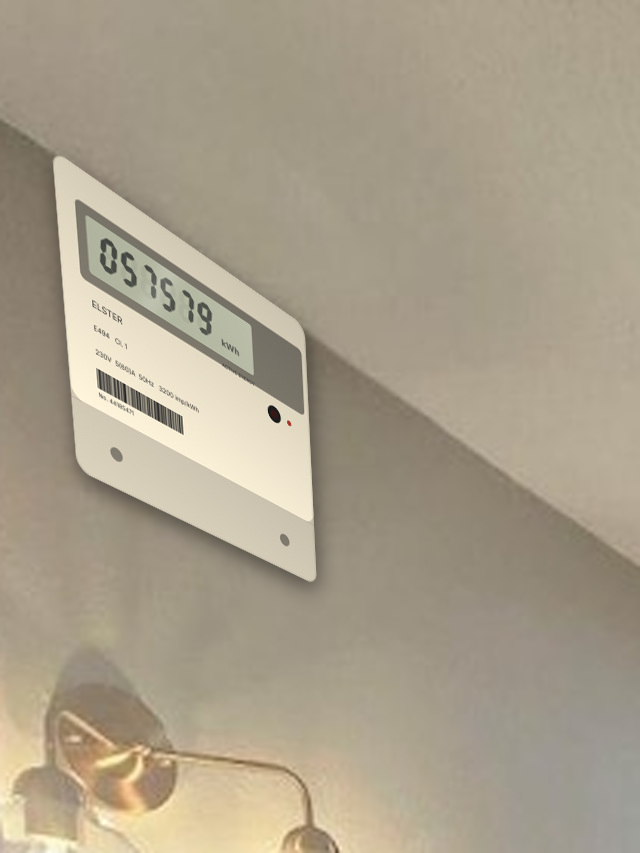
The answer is 57579 kWh
